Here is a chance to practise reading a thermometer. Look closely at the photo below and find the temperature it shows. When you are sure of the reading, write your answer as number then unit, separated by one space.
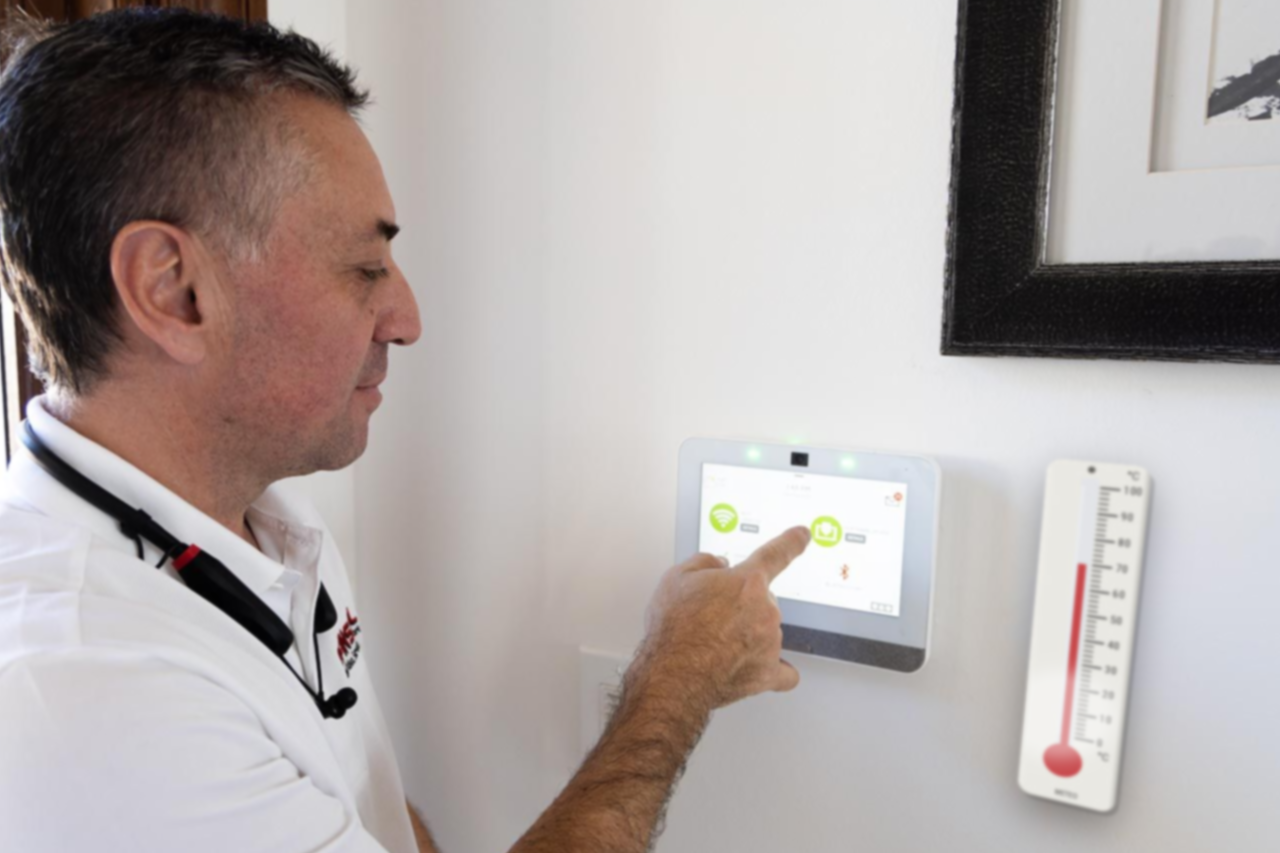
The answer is 70 °C
